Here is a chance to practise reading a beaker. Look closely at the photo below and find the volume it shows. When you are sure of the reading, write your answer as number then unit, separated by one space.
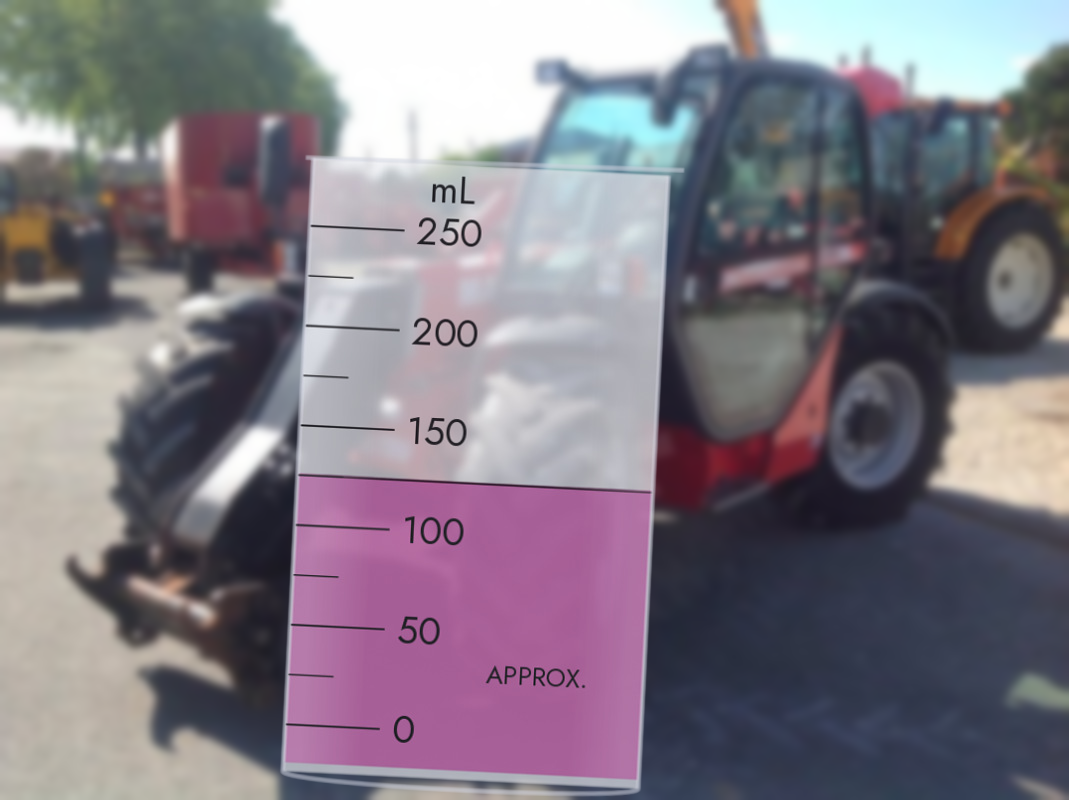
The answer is 125 mL
